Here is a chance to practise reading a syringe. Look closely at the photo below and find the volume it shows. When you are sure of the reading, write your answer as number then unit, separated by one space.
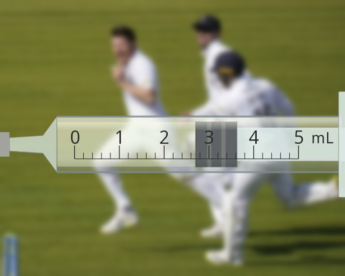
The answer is 2.7 mL
